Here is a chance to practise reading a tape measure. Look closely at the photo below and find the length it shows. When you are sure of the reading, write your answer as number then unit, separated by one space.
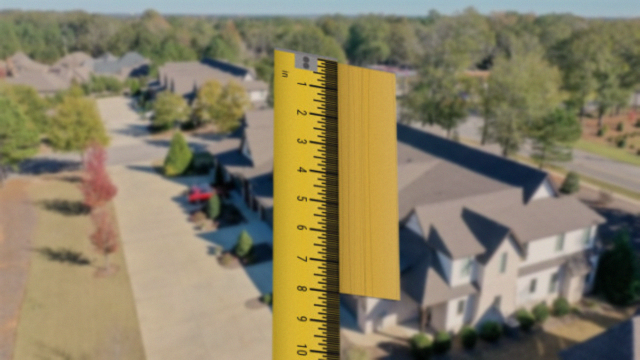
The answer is 8 in
